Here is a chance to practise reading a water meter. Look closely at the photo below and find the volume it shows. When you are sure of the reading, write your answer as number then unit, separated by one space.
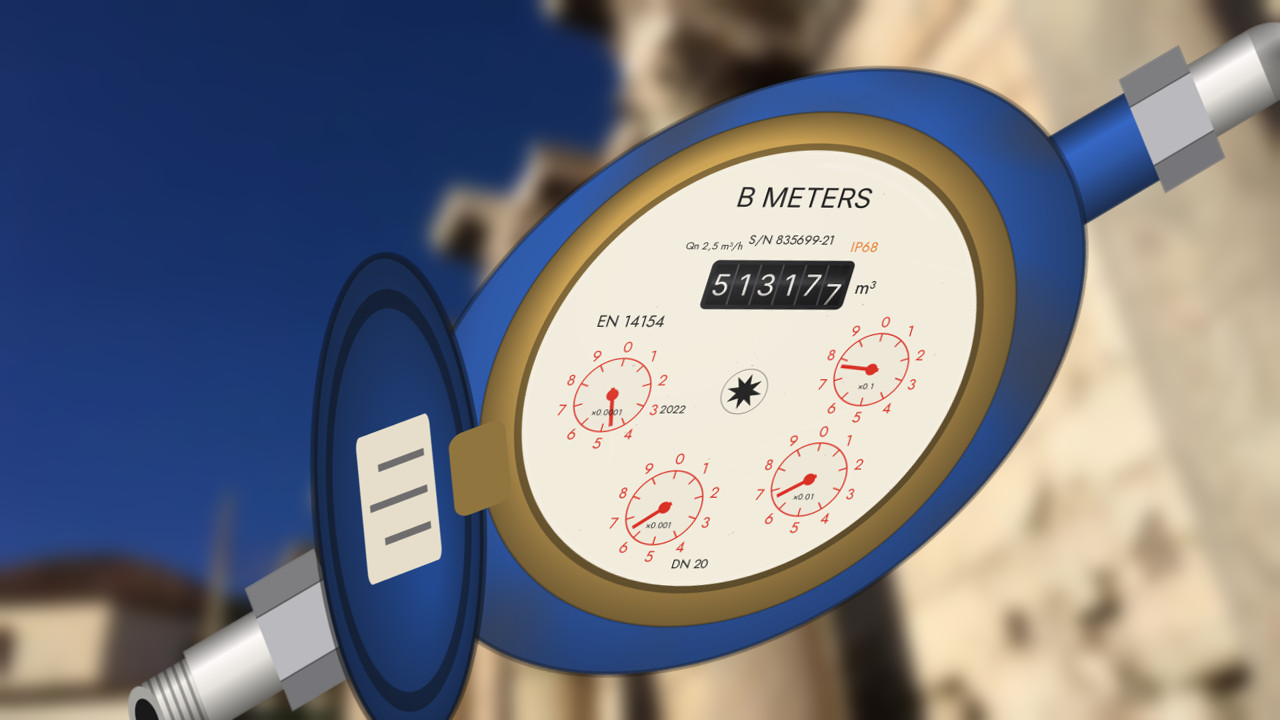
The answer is 513176.7664 m³
